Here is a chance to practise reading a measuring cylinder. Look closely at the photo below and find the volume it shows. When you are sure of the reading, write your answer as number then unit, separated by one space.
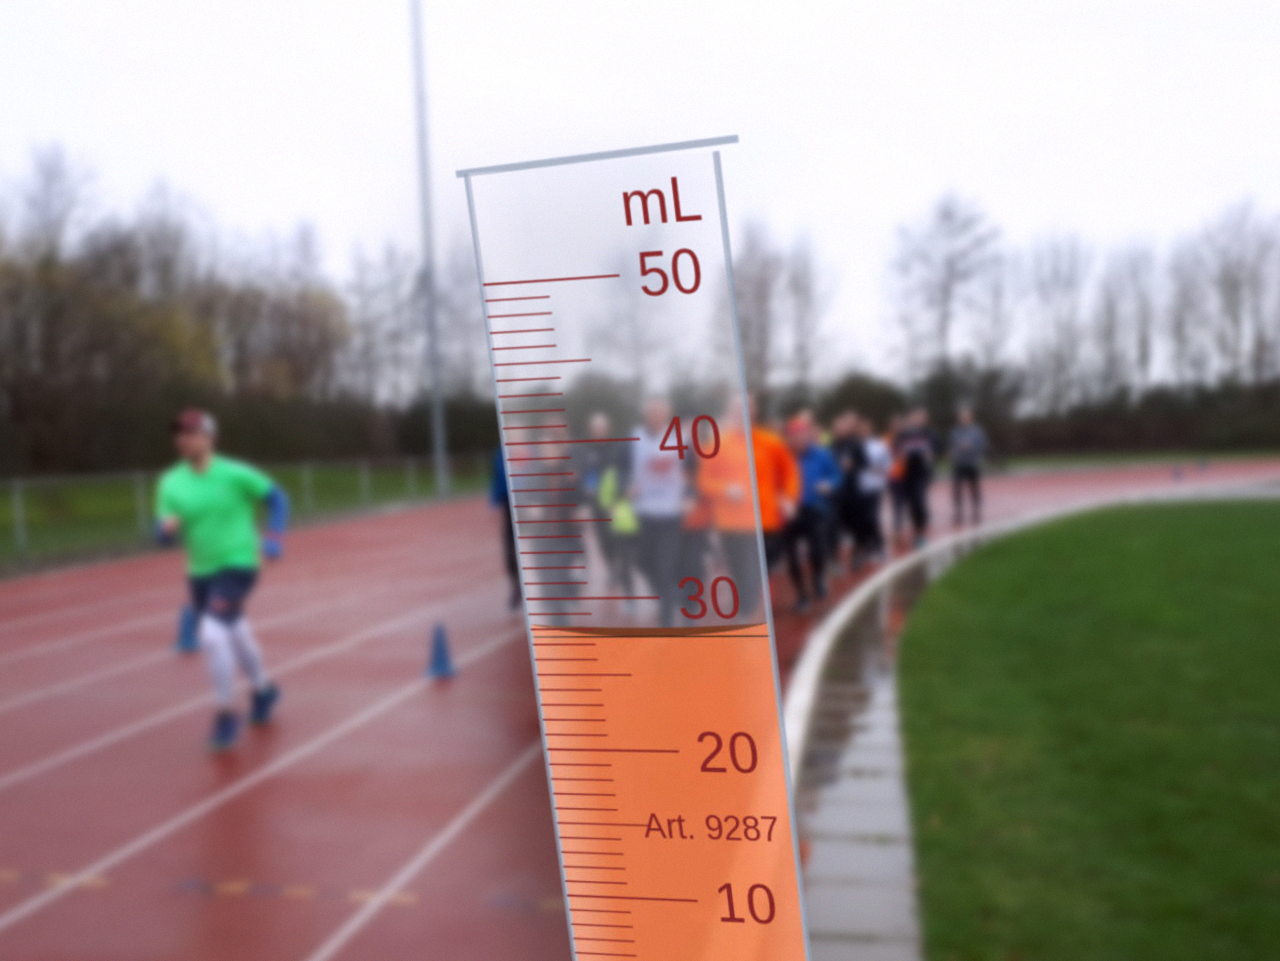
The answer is 27.5 mL
